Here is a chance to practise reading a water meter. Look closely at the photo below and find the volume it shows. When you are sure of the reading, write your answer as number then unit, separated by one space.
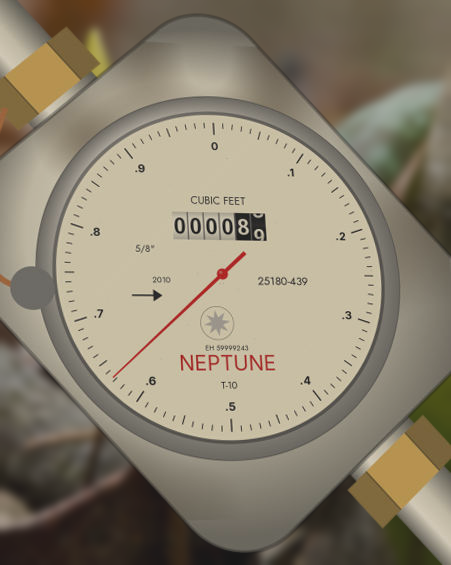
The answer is 88.63 ft³
